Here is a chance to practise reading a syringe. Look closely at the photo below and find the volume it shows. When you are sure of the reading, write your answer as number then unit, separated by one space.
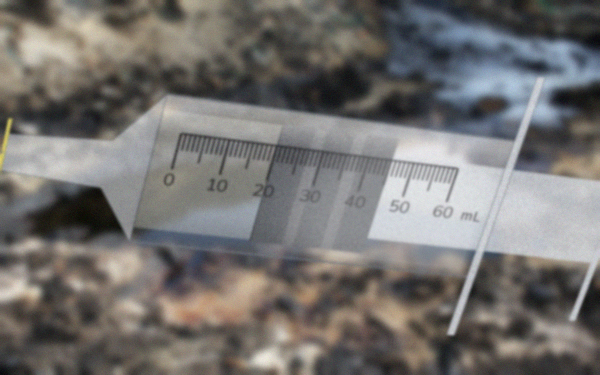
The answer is 20 mL
